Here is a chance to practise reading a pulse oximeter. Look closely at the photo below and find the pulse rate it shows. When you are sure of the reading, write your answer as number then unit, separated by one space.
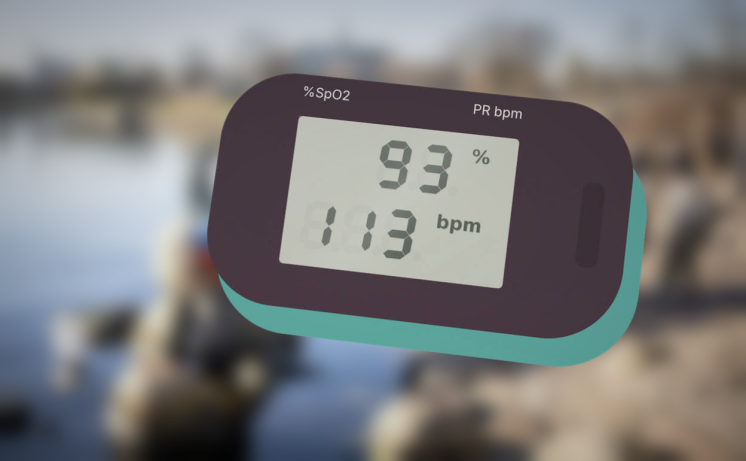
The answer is 113 bpm
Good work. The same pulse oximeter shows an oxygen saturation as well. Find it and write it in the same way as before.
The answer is 93 %
